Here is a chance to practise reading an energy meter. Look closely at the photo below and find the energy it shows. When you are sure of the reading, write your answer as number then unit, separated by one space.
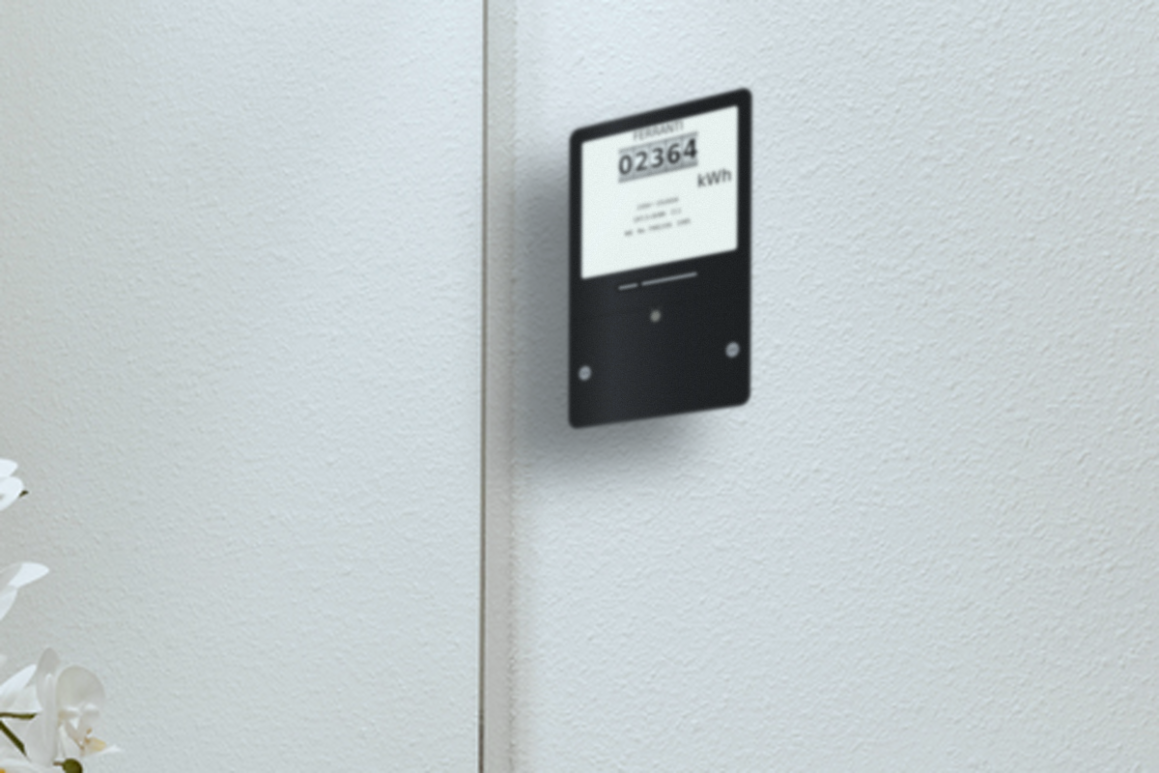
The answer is 2364 kWh
